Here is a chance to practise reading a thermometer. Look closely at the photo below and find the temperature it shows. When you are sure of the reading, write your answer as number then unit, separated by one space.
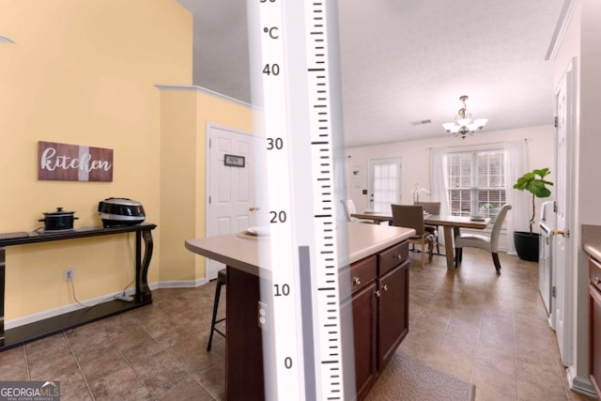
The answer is 16 °C
